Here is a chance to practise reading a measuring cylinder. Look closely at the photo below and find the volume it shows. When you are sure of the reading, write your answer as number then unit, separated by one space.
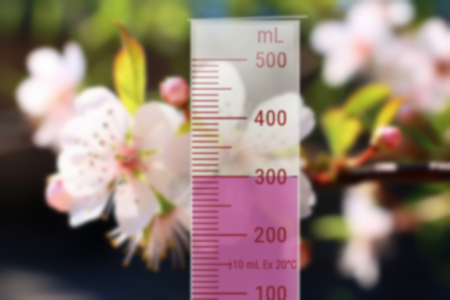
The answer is 300 mL
